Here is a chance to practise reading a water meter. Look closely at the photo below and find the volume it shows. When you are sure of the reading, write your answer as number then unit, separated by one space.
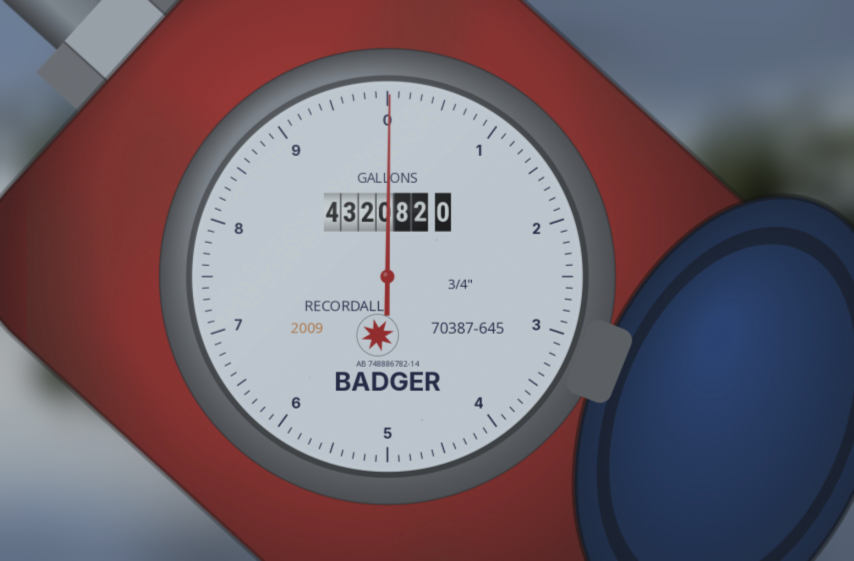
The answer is 4320820.0 gal
